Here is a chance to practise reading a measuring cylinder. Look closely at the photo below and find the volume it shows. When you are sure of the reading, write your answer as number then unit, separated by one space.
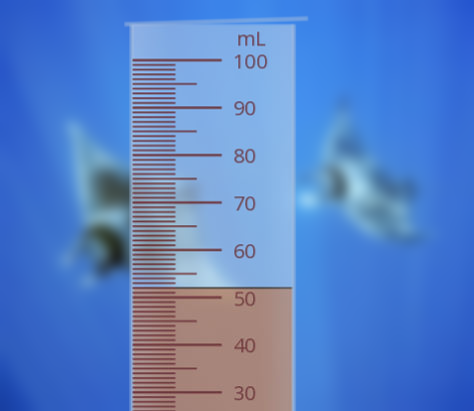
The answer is 52 mL
